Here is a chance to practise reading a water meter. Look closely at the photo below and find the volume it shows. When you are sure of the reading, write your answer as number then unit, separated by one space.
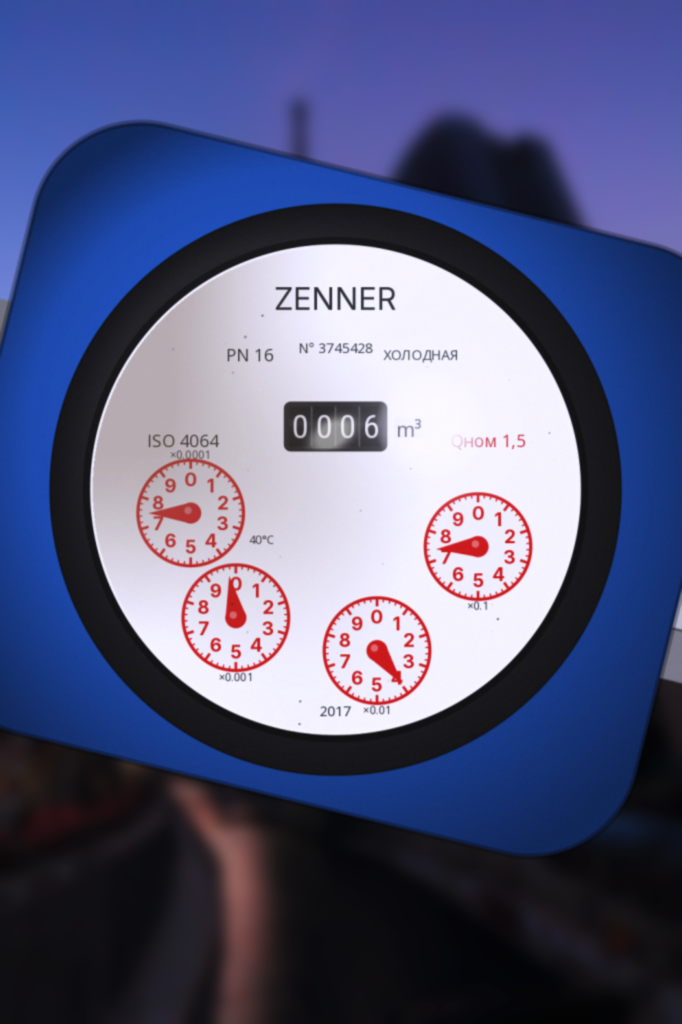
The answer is 6.7397 m³
